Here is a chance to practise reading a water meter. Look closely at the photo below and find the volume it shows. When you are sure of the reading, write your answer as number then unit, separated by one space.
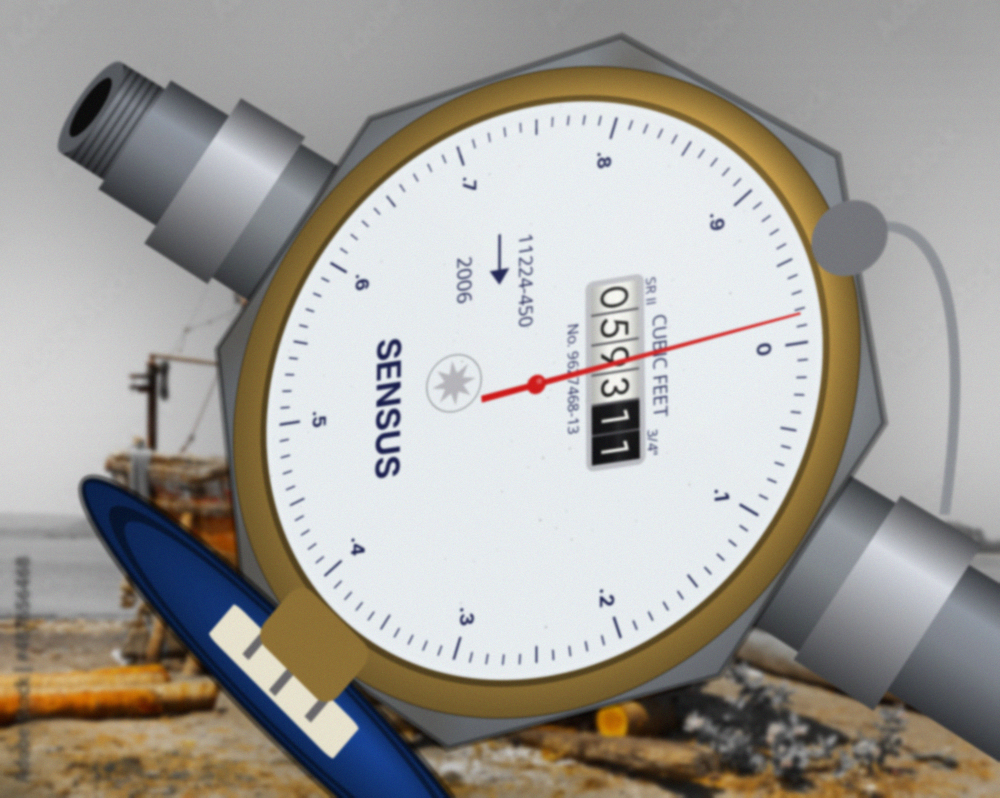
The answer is 59310.98 ft³
